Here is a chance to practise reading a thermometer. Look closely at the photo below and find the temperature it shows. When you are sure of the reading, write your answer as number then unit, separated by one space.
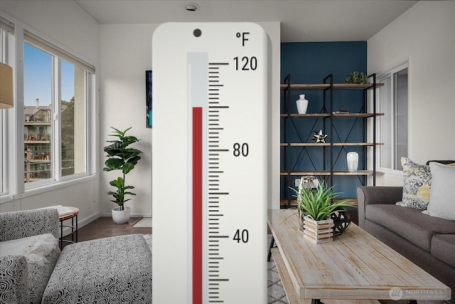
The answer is 100 °F
